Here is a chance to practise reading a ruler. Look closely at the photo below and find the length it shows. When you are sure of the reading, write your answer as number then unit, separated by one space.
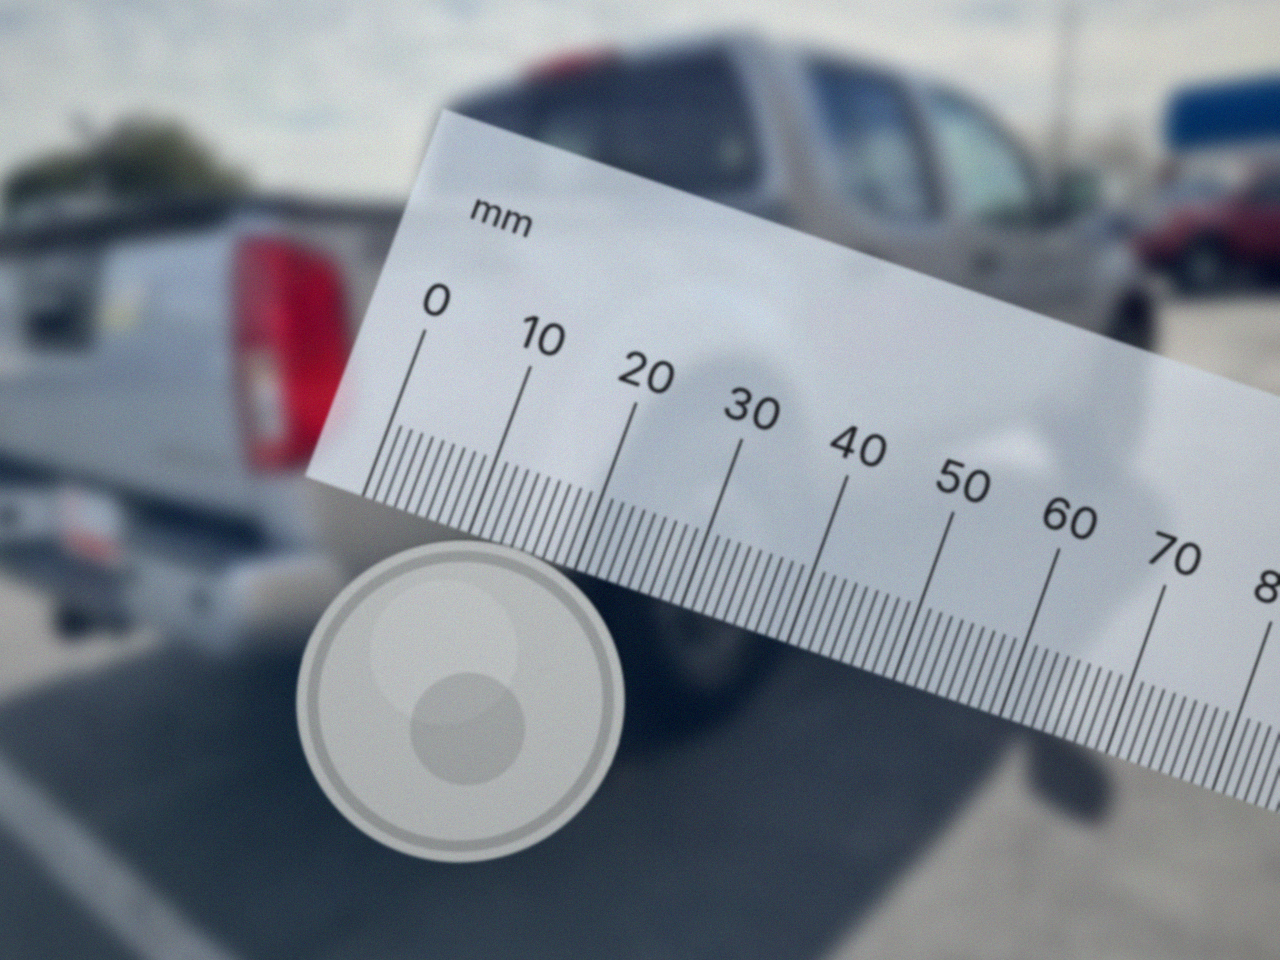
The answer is 29 mm
